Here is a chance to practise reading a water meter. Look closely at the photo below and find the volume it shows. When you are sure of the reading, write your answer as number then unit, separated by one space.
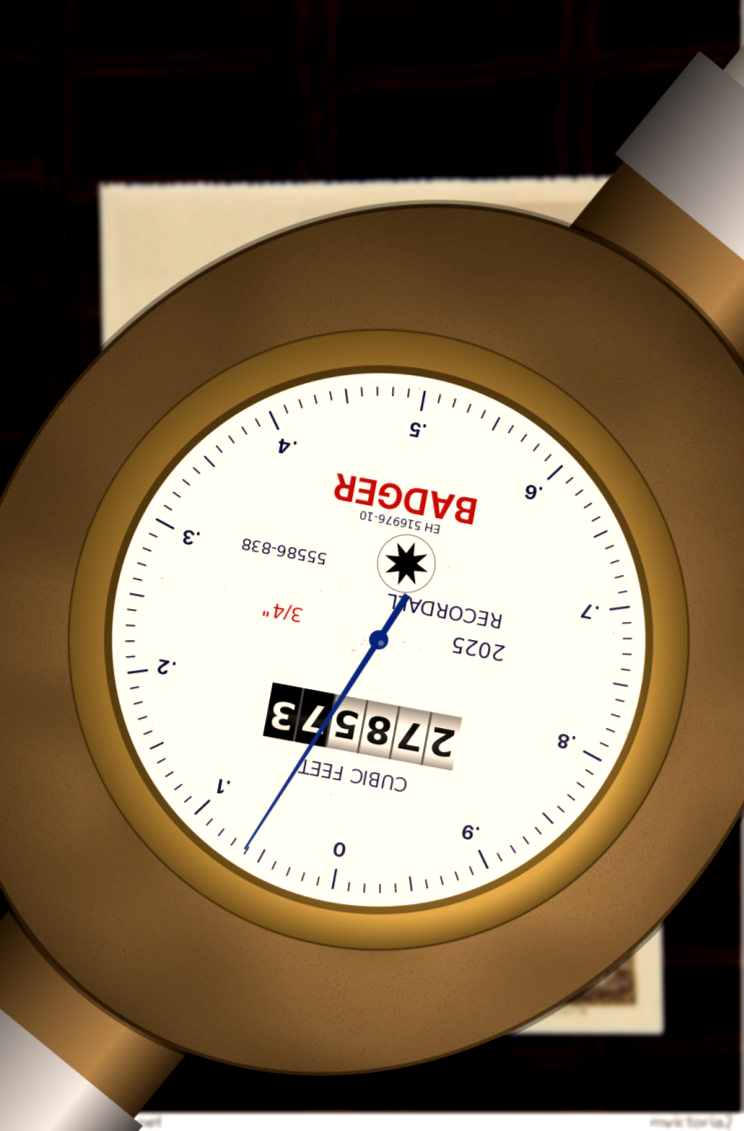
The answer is 278573.06 ft³
